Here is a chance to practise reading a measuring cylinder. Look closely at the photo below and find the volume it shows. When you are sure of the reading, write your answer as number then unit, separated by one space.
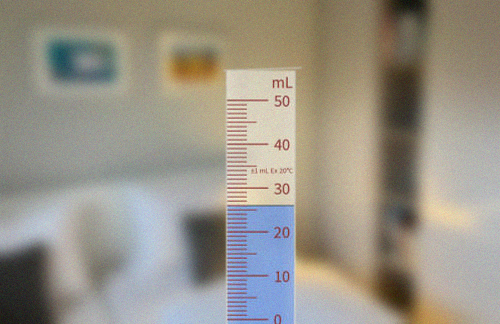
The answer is 26 mL
